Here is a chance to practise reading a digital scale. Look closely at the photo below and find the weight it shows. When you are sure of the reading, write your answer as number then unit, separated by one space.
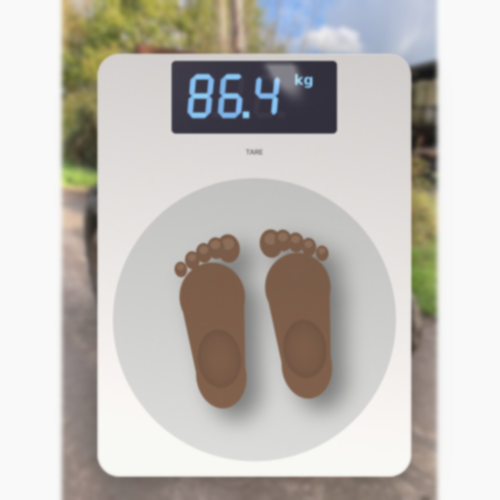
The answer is 86.4 kg
